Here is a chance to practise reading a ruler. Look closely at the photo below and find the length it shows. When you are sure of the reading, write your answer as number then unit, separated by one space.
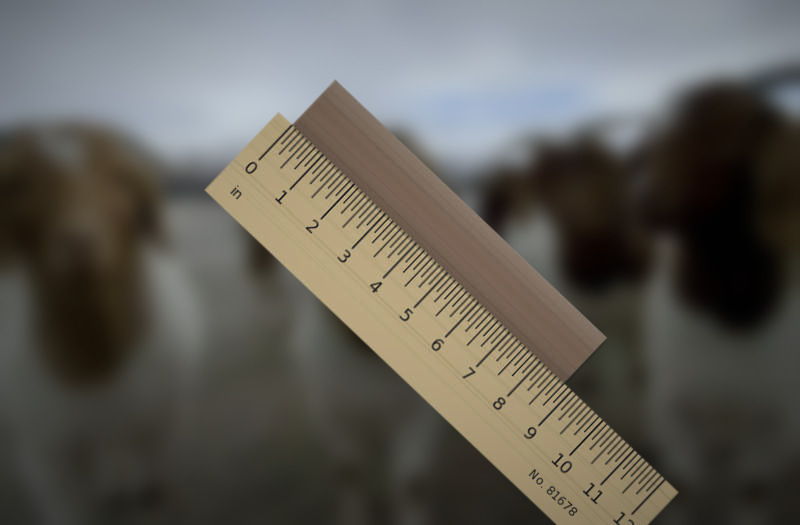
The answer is 8.75 in
